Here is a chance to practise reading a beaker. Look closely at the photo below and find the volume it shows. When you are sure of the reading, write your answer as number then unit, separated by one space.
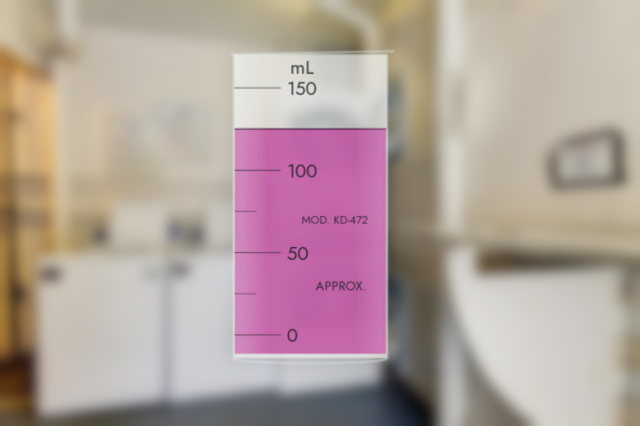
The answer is 125 mL
